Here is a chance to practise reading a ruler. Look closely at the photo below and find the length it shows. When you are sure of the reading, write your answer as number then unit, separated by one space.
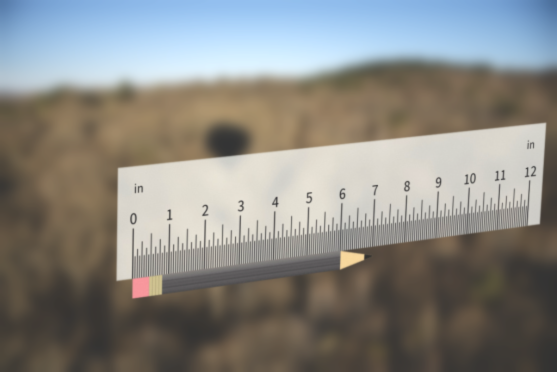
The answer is 7 in
